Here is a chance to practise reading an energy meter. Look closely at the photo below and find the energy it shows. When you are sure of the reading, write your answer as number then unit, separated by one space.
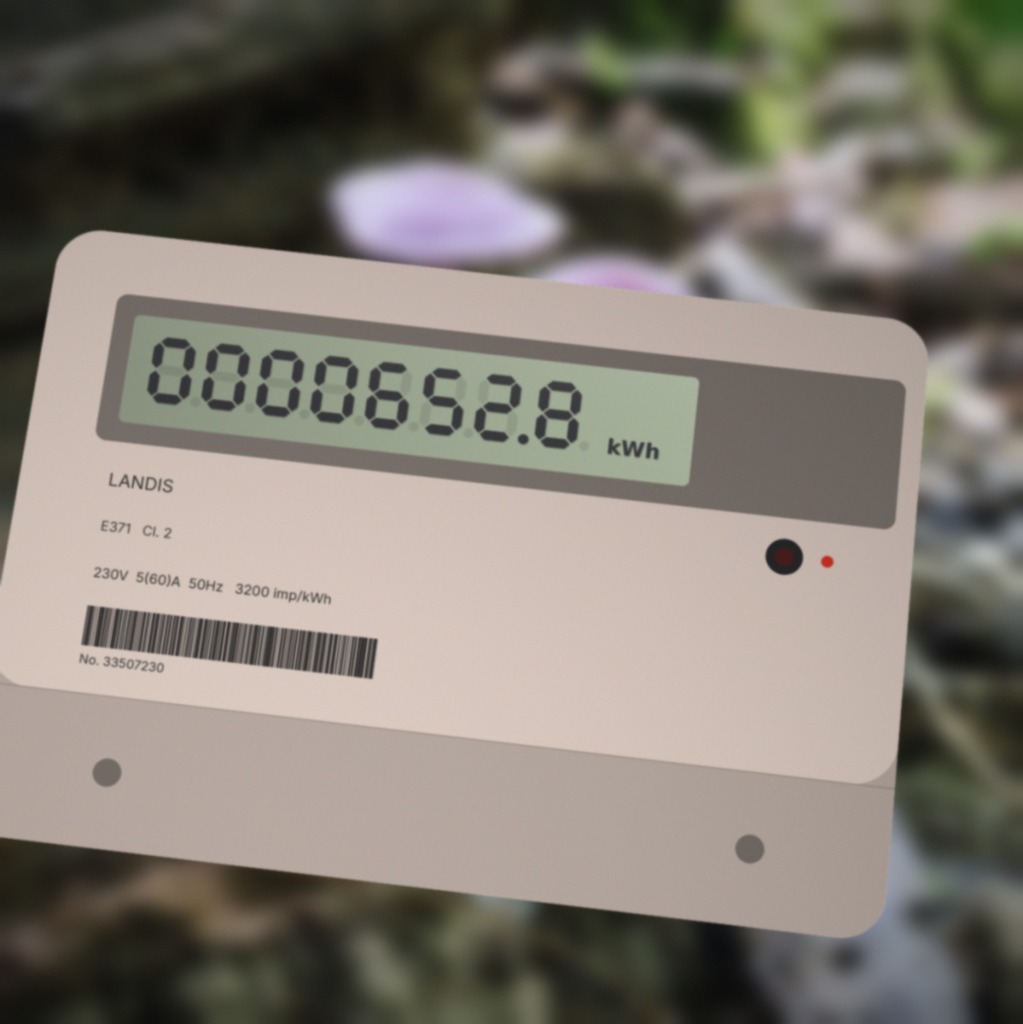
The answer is 652.8 kWh
